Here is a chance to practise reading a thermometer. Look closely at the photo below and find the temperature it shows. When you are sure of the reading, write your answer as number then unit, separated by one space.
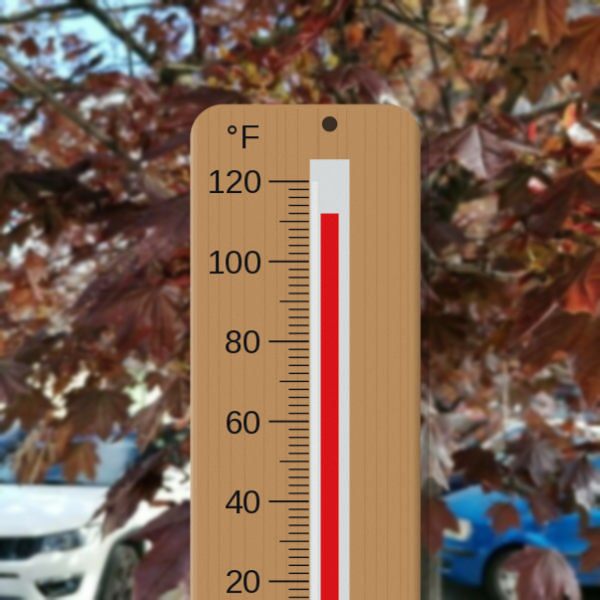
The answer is 112 °F
